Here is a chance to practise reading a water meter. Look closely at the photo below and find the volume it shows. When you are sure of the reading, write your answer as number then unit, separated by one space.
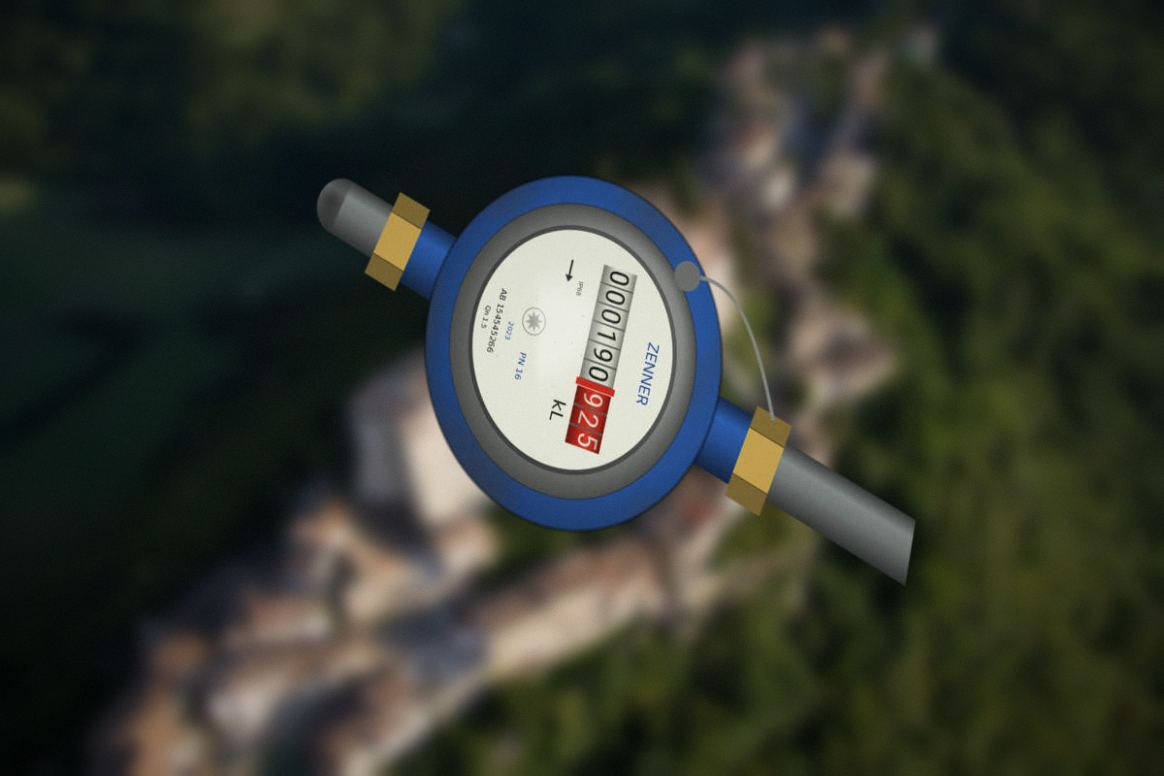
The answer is 190.925 kL
